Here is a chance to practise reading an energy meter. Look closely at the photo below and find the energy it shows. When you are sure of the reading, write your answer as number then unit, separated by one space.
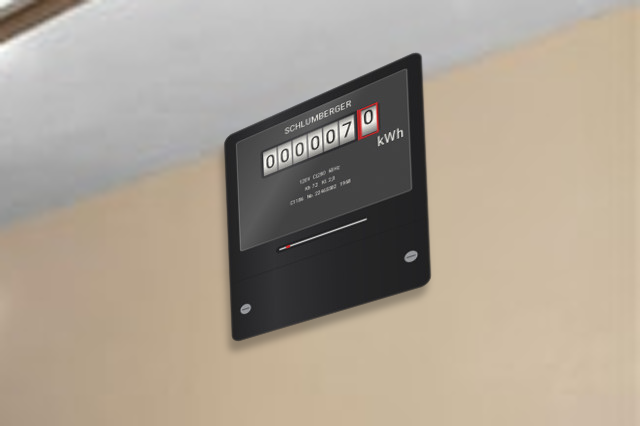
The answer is 7.0 kWh
